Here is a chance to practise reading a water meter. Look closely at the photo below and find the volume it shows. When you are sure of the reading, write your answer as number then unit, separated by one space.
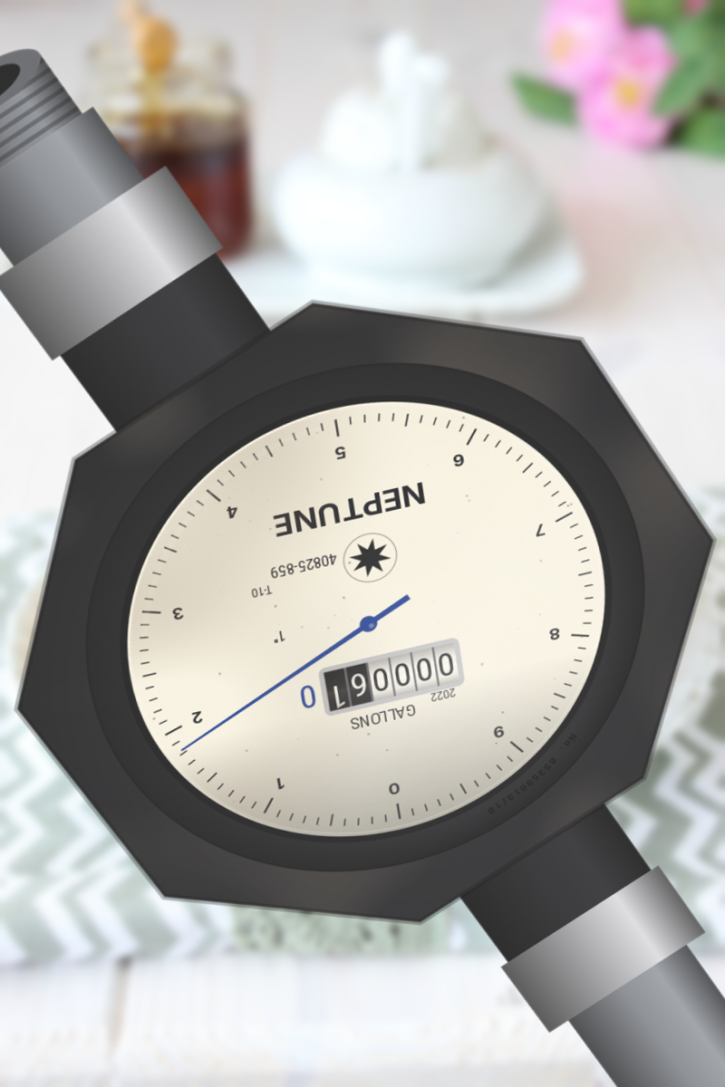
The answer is 611.8 gal
